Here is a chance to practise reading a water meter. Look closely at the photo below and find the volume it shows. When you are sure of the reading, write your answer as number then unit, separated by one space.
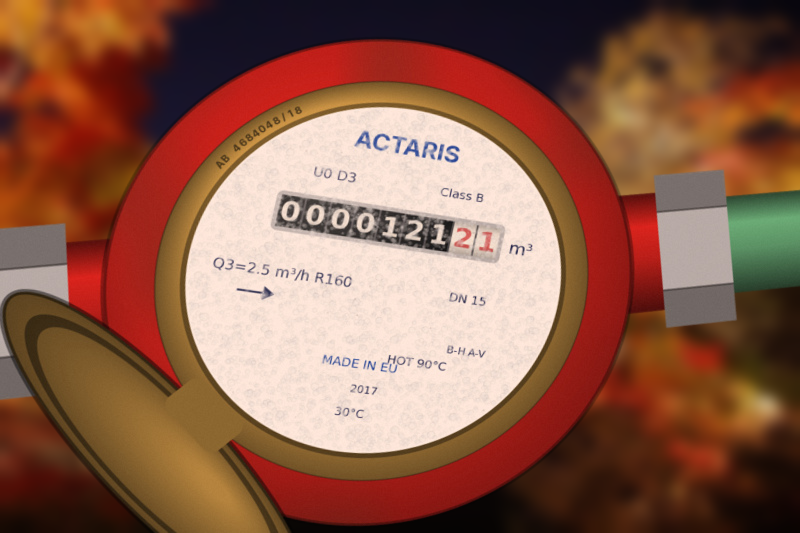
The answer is 121.21 m³
